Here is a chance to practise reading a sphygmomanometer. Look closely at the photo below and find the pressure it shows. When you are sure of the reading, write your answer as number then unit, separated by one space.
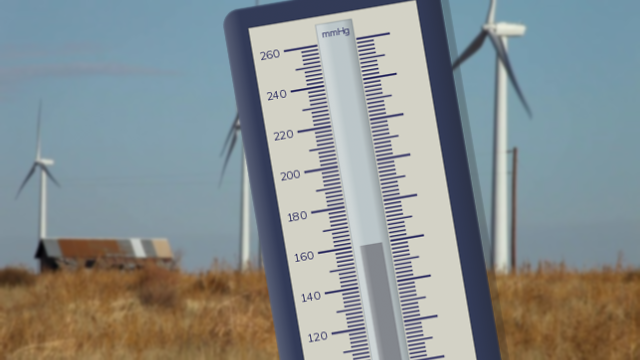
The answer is 160 mmHg
